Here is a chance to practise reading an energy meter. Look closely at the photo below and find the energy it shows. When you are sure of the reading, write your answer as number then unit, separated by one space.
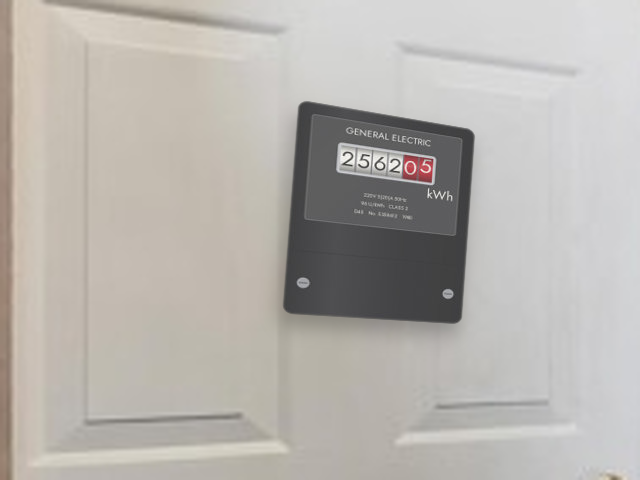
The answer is 2562.05 kWh
